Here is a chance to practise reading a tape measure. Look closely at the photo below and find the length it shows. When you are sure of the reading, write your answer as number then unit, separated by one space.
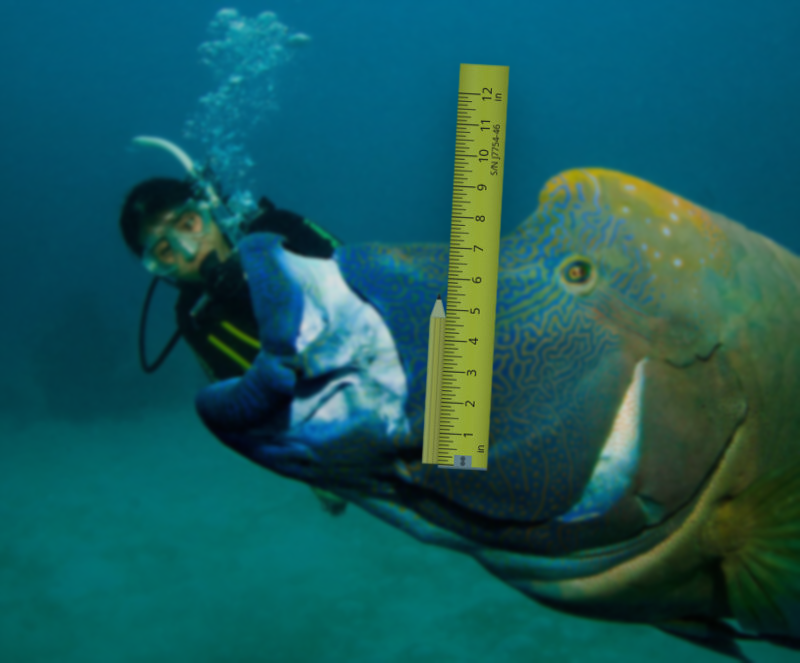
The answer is 5.5 in
